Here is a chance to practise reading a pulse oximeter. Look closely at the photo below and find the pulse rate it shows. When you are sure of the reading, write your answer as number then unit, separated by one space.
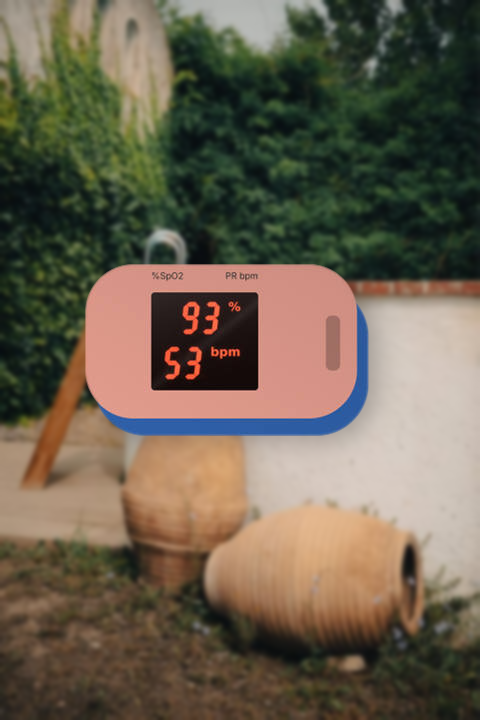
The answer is 53 bpm
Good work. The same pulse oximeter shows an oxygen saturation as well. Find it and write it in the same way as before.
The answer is 93 %
